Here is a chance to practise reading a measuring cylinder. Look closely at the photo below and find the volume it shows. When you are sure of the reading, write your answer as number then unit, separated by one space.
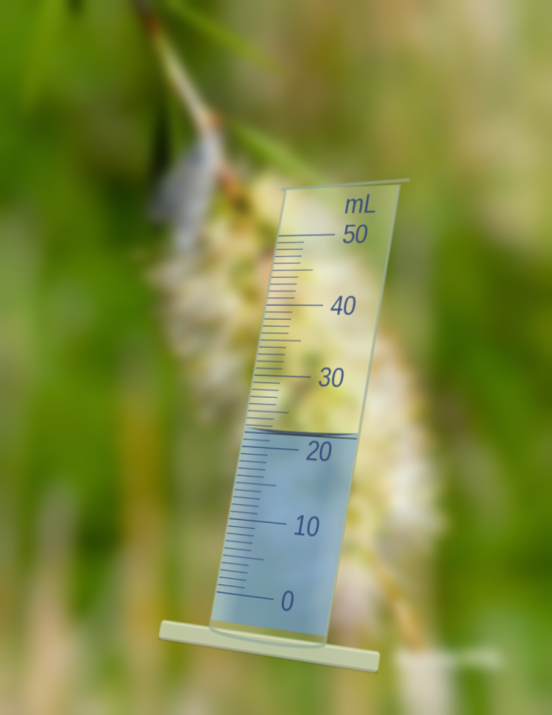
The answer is 22 mL
